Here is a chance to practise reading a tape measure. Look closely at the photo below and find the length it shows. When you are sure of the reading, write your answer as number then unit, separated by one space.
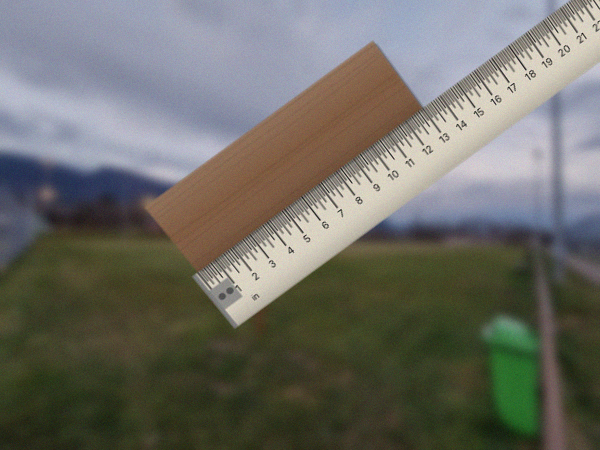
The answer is 13 in
